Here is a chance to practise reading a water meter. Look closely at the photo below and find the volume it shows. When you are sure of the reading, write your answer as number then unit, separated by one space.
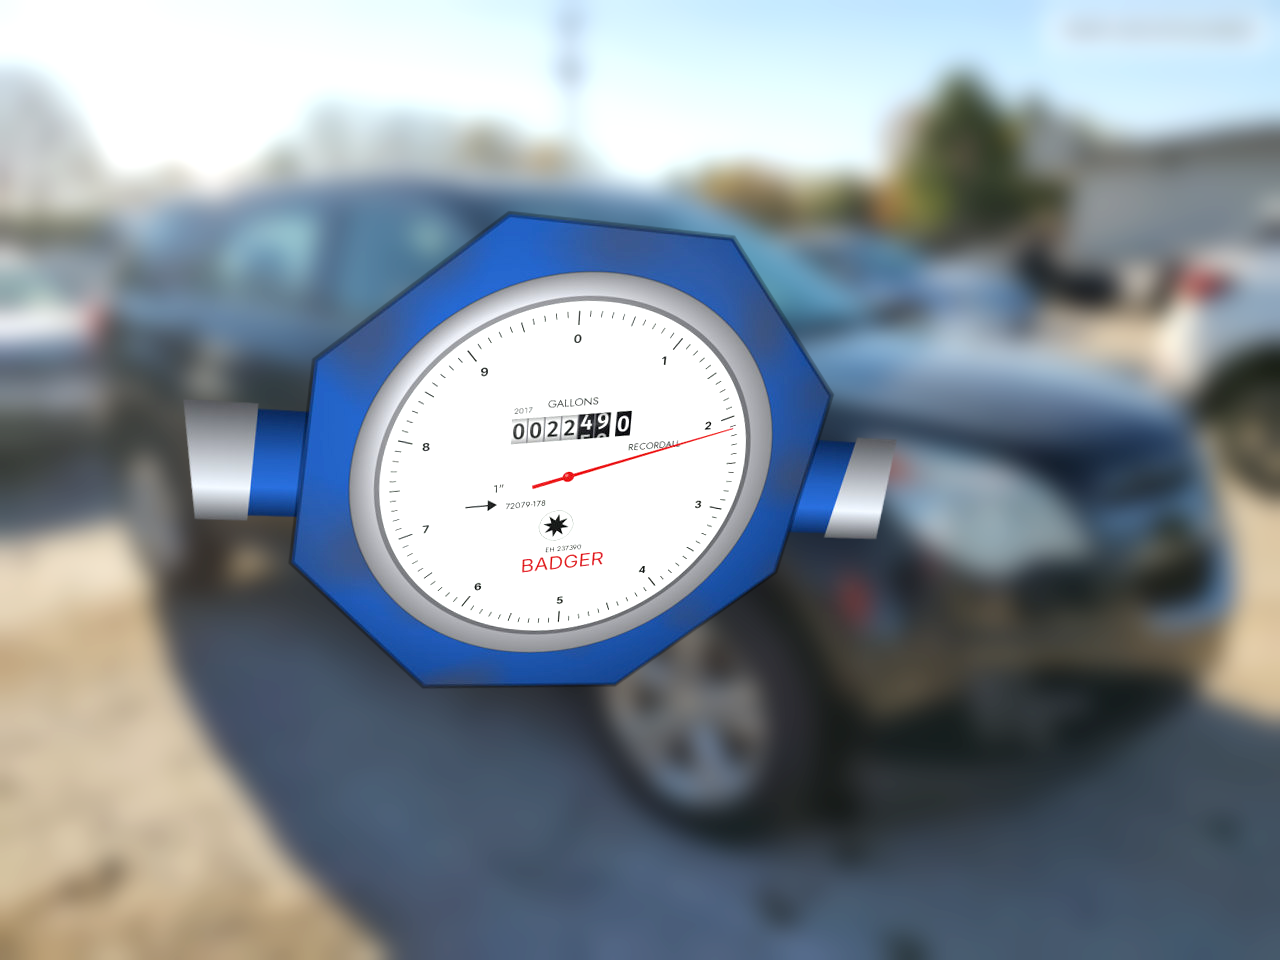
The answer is 22492.1 gal
